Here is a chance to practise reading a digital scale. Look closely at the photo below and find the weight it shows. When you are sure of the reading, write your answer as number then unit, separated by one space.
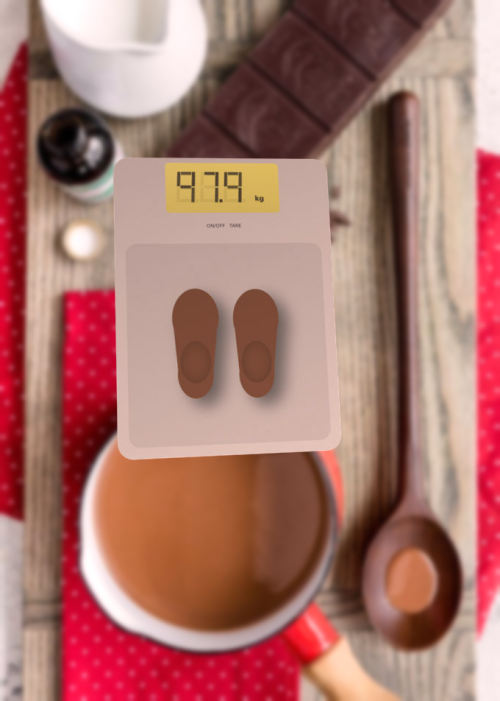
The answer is 97.9 kg
